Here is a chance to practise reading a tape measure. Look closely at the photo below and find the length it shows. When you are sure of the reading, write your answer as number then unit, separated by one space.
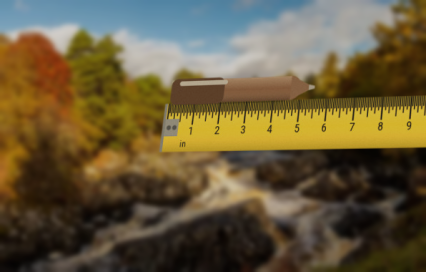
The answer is 5.5 in
